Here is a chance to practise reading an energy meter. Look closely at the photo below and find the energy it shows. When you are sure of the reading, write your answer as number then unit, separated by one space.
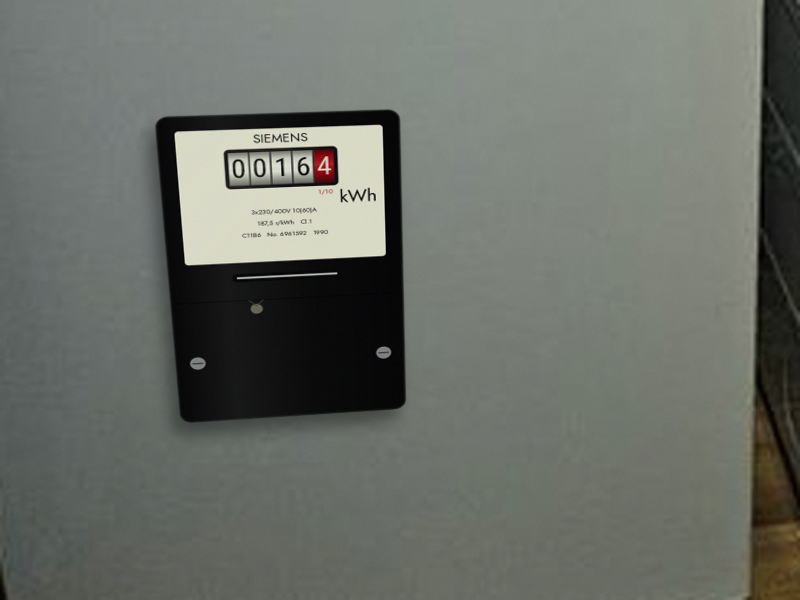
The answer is 16.4 kWh
